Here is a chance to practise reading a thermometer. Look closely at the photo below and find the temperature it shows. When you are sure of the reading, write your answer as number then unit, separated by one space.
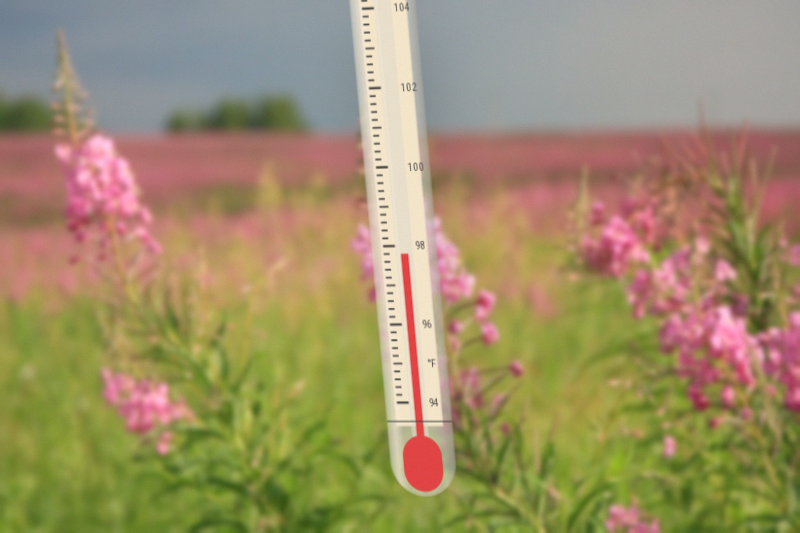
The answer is 97.8 °F
